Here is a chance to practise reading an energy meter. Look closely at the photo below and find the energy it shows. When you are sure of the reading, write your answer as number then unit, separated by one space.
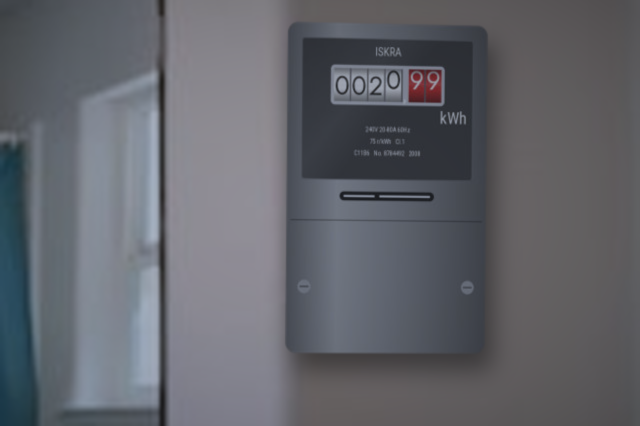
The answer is 20.99 kWh
